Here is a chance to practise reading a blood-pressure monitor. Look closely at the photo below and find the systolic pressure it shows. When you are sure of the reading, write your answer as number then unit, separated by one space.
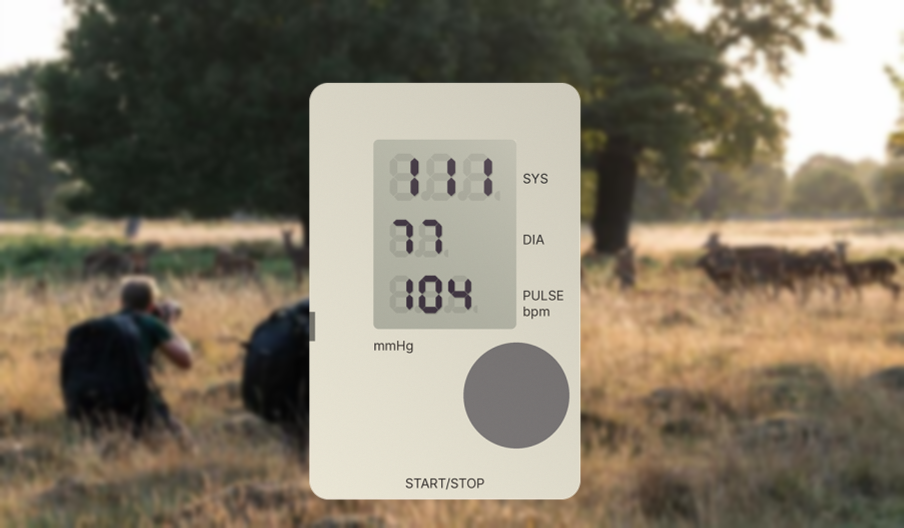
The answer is 111 mmHg
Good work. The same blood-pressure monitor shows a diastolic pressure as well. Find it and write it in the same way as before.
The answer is 77 mmHg
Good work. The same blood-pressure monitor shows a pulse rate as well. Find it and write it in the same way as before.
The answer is 104 bpm
